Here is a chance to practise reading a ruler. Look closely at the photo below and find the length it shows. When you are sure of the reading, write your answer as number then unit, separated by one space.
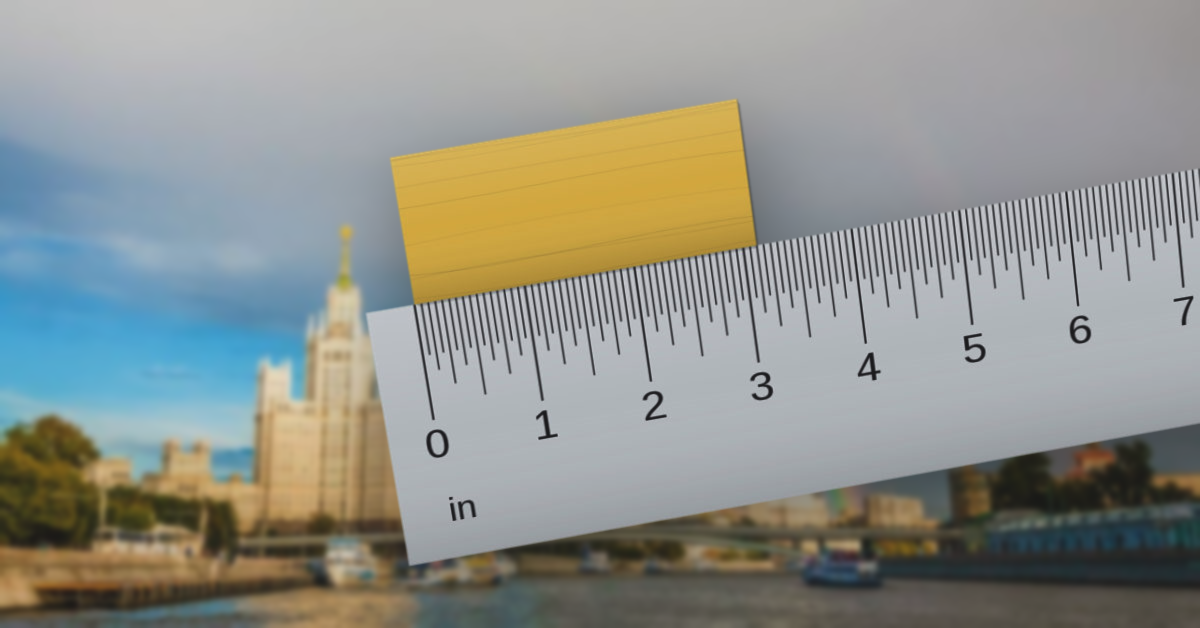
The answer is 3.125 in
